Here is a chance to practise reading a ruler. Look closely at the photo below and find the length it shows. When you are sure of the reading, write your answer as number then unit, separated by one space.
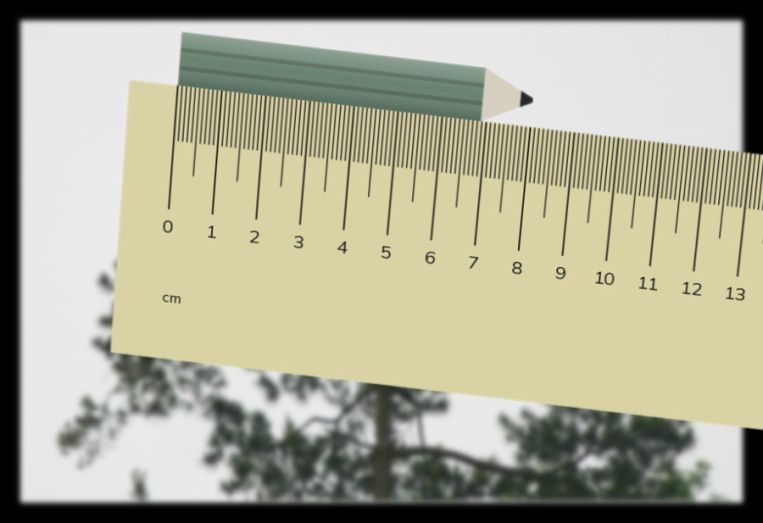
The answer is 8 cm
